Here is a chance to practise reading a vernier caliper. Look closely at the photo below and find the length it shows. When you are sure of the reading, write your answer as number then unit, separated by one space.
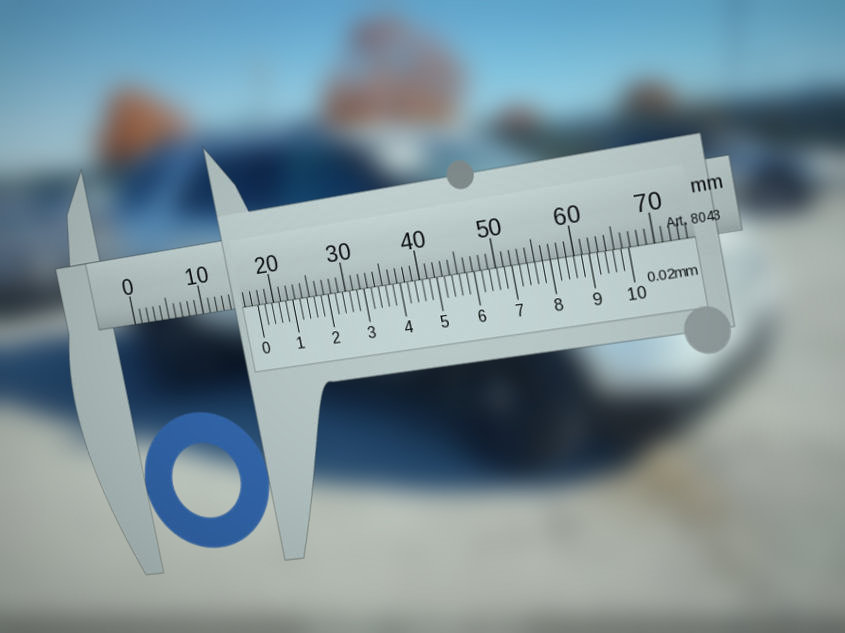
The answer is 17.8 mm
